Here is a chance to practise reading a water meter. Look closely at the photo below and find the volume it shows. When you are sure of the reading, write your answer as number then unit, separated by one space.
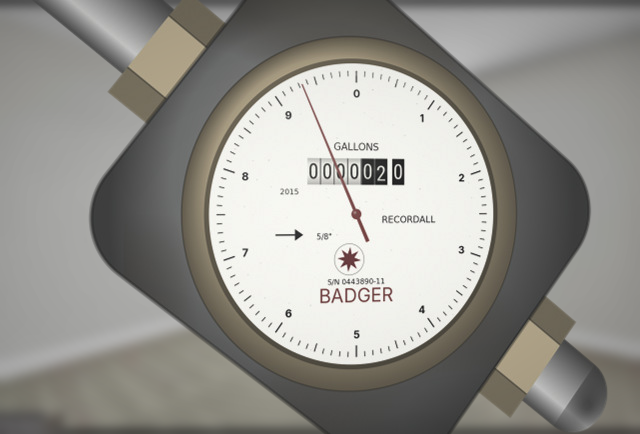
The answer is 19.3 gal
